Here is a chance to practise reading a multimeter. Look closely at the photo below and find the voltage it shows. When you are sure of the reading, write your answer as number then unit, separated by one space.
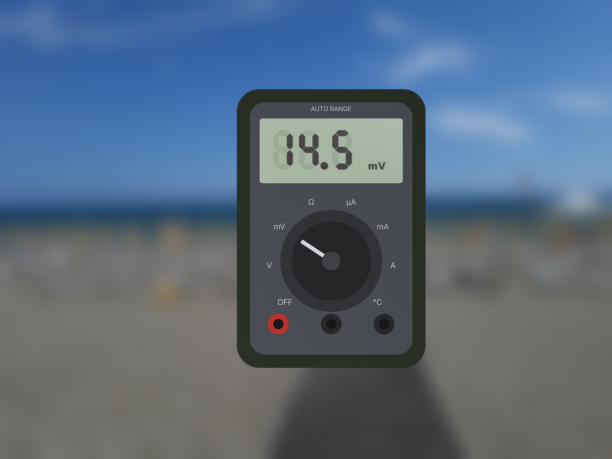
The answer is 14.5 mV
